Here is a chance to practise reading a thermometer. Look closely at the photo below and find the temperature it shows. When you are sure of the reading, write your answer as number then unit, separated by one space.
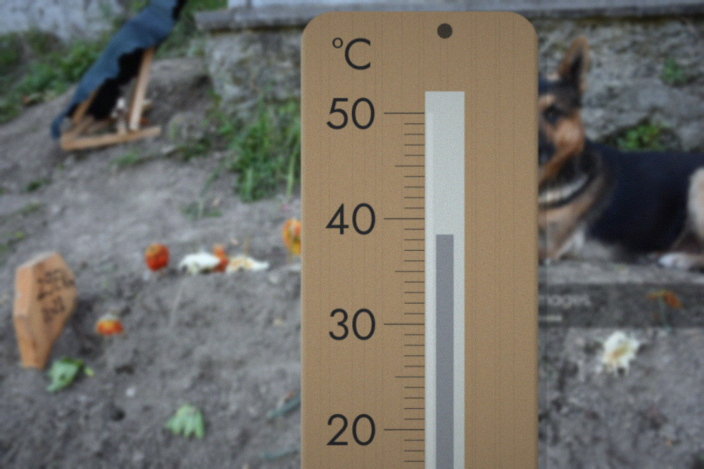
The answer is 38.5 °C
